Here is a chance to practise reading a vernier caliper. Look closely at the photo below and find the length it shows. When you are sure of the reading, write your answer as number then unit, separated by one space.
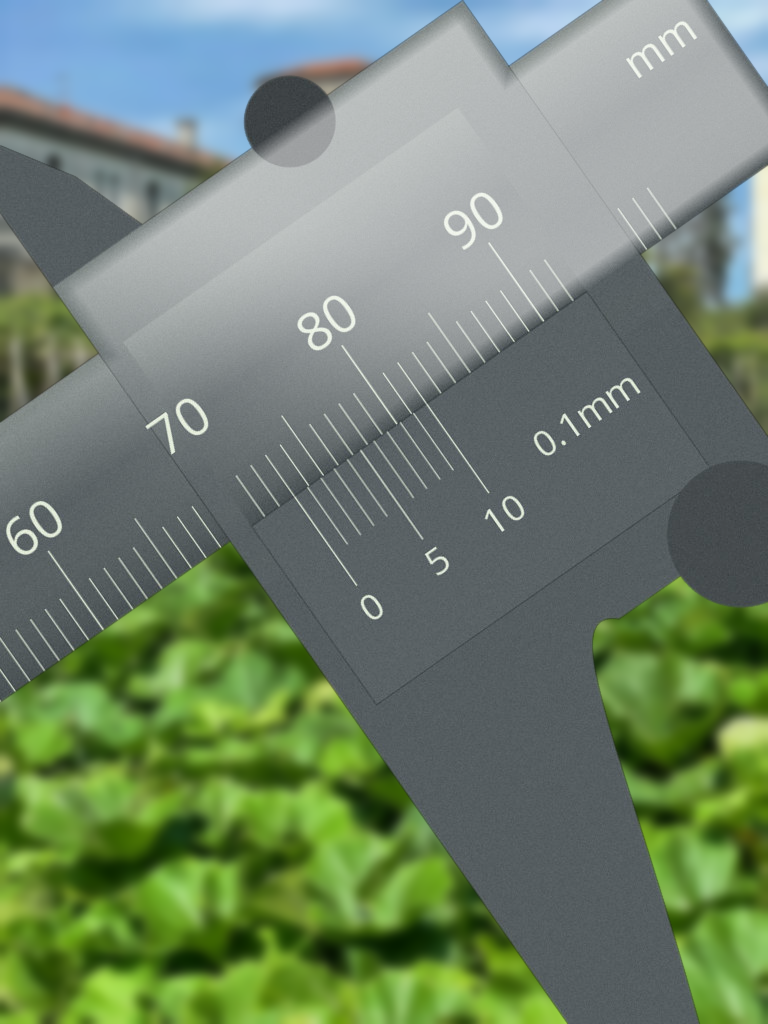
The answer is 73.0 mm
